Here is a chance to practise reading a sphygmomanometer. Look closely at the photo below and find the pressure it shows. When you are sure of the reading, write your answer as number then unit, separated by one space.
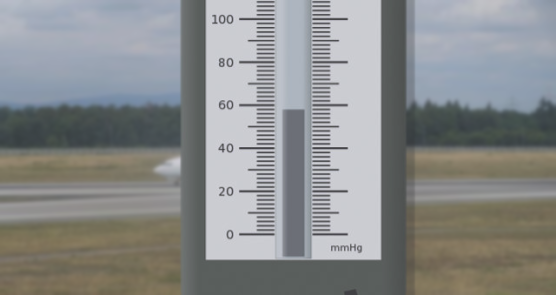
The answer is 58 mmHg
